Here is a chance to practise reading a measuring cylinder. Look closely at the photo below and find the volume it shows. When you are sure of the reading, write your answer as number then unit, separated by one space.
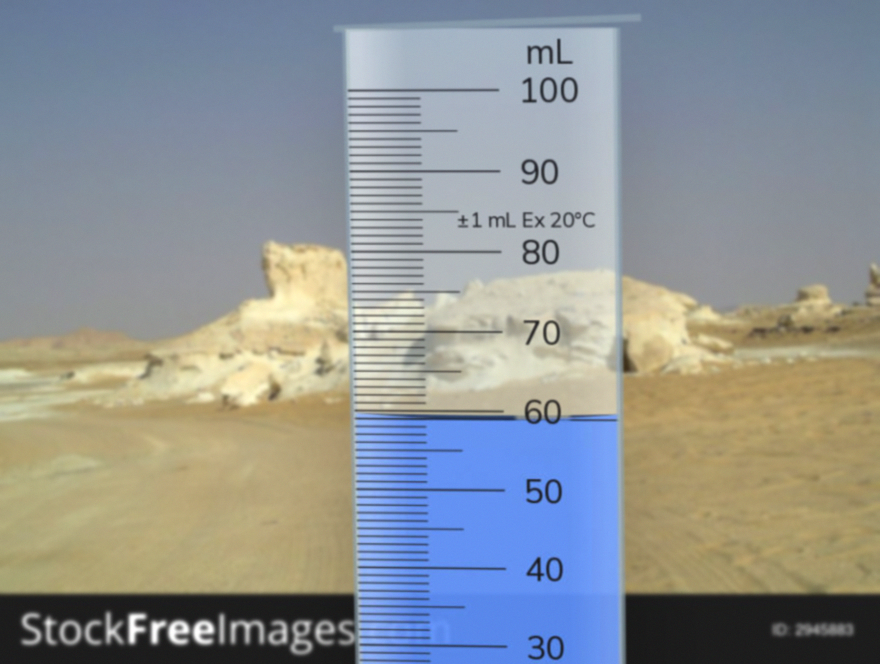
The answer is 59 mL
